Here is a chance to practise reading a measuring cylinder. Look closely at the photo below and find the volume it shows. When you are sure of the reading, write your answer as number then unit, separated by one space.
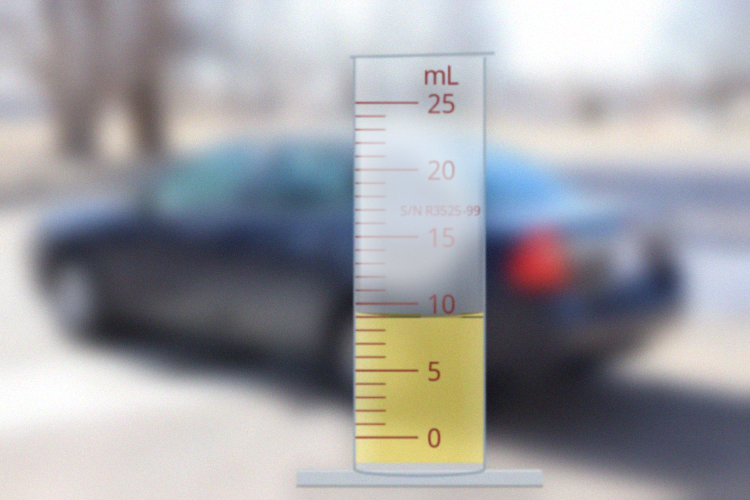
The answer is 9 mL
